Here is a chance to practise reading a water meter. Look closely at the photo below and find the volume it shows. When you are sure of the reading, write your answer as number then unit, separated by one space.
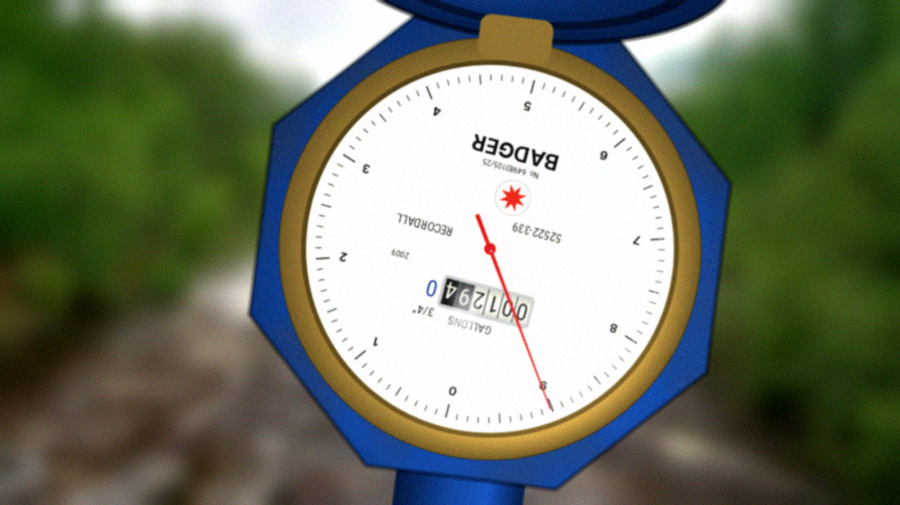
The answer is 12939.0 gal
